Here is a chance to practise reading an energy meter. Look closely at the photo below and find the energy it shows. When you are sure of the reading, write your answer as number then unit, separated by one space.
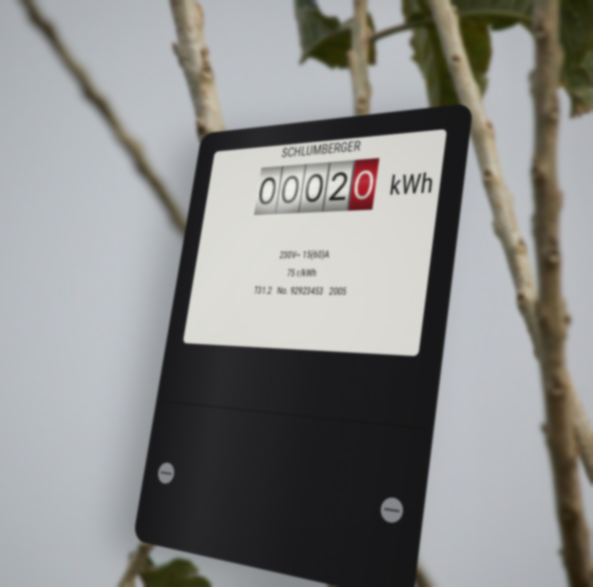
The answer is 2.0 kWh
